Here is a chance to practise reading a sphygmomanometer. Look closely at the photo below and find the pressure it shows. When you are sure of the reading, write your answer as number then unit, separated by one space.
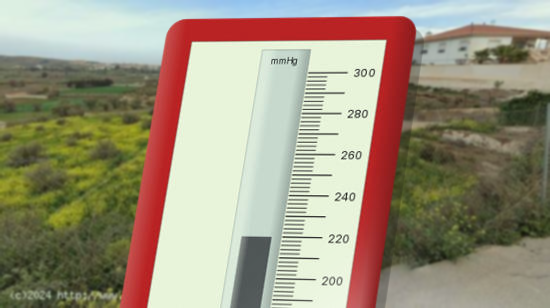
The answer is 220 mmHg
